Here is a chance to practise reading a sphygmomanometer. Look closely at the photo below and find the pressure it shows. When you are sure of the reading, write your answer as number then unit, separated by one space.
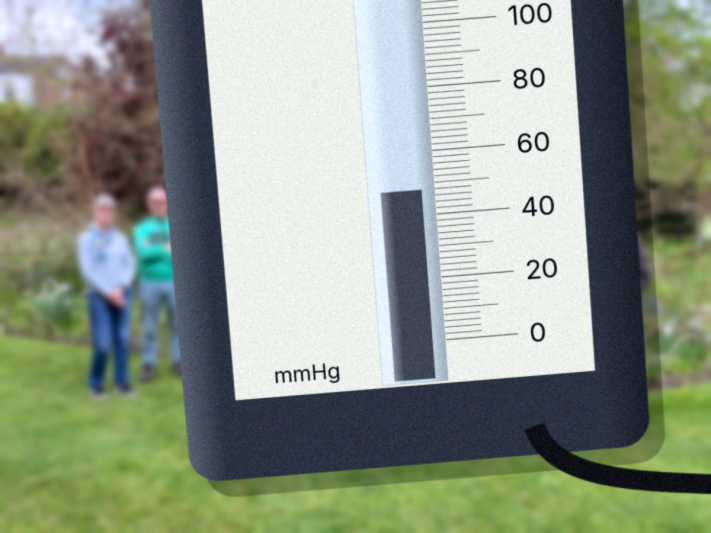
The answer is 48 mmHg
